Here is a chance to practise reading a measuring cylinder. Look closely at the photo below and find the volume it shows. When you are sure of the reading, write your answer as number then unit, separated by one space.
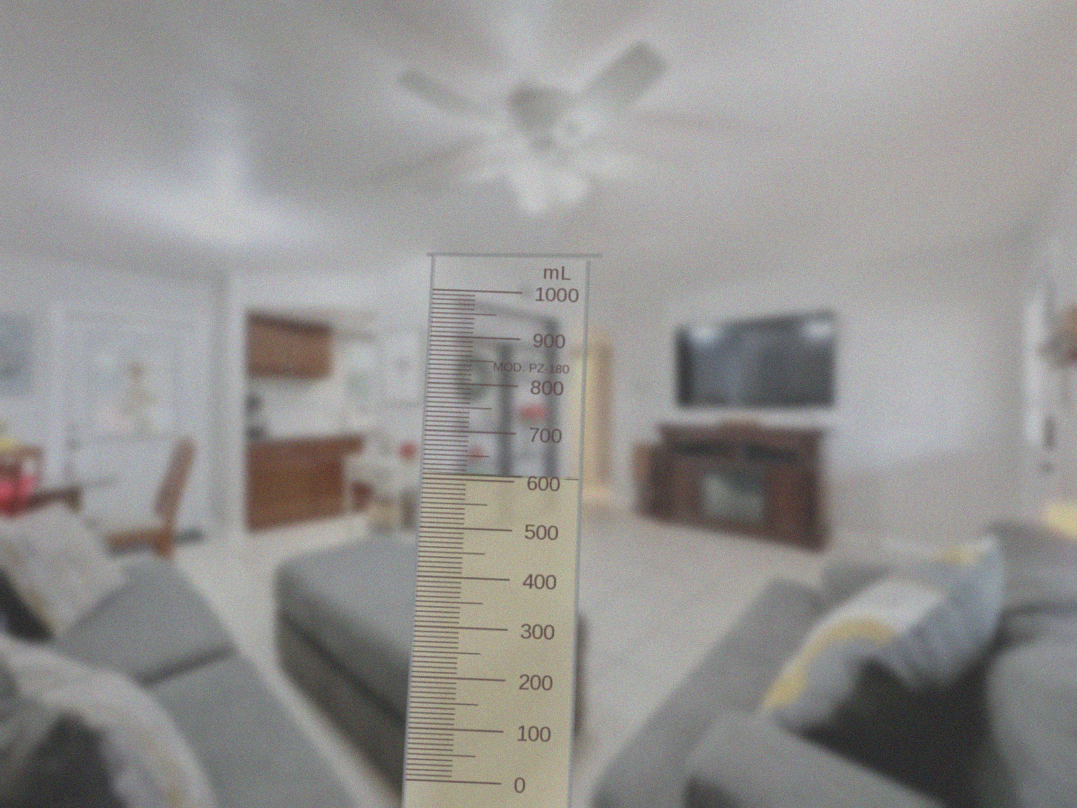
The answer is 610 mL
